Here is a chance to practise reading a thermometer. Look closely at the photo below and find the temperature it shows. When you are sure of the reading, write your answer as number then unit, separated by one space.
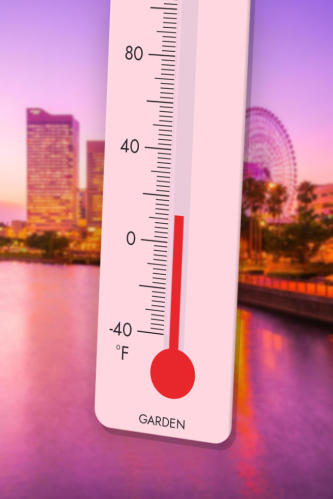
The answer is 12 °F
